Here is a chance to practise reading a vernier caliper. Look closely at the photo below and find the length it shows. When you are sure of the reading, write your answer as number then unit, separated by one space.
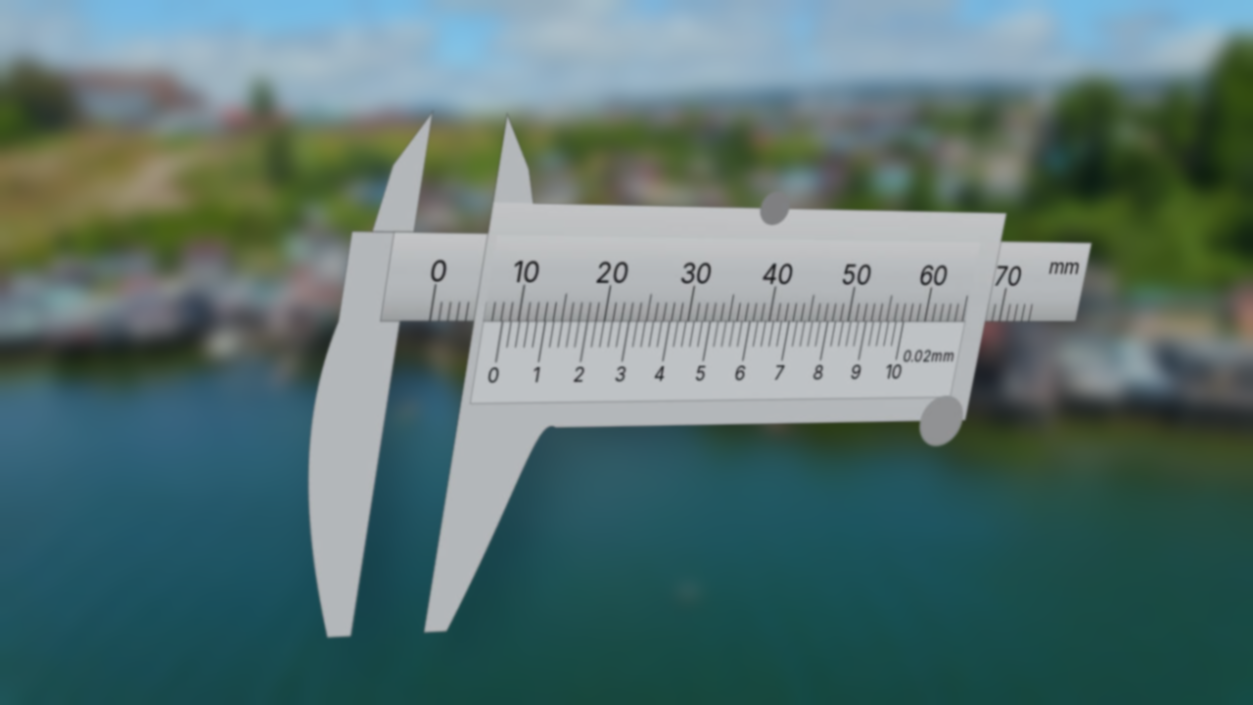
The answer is 8.2 mm
